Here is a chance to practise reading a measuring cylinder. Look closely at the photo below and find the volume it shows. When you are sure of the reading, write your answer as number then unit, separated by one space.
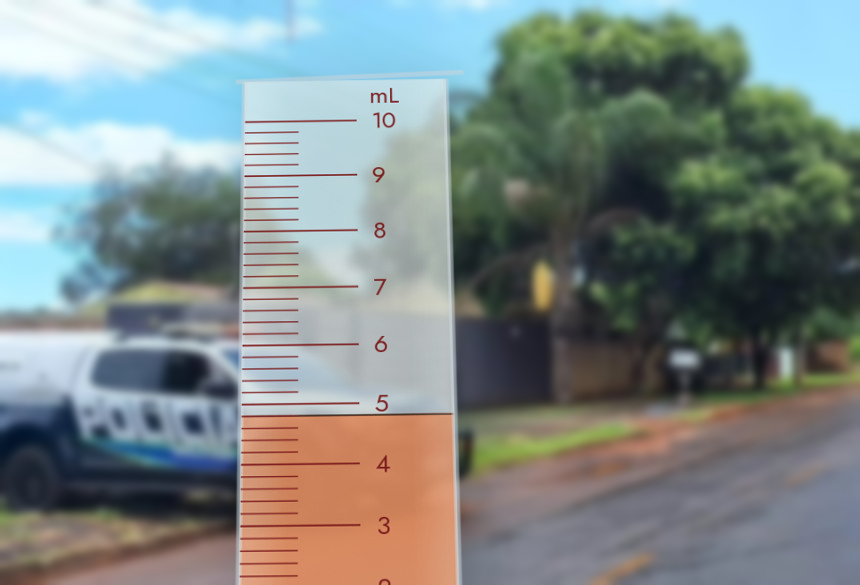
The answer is 4.8 mL
